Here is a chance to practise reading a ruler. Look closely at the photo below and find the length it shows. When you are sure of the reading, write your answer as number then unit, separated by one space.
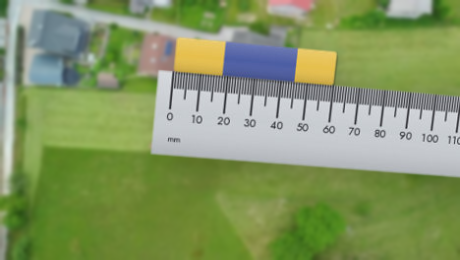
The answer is 60 mm
